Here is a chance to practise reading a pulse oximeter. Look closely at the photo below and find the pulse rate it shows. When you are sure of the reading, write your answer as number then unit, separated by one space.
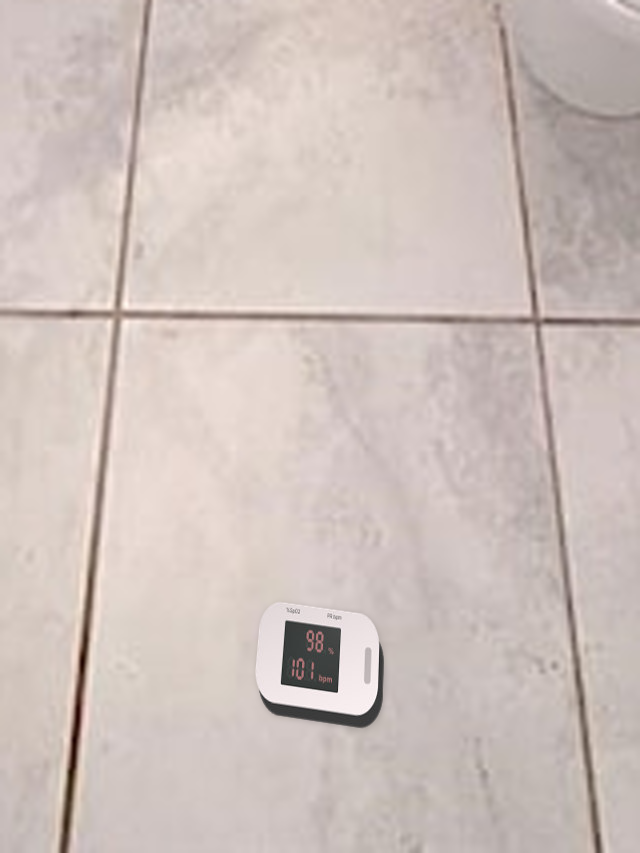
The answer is 101 bpm
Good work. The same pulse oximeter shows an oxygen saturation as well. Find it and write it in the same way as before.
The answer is 98 %
